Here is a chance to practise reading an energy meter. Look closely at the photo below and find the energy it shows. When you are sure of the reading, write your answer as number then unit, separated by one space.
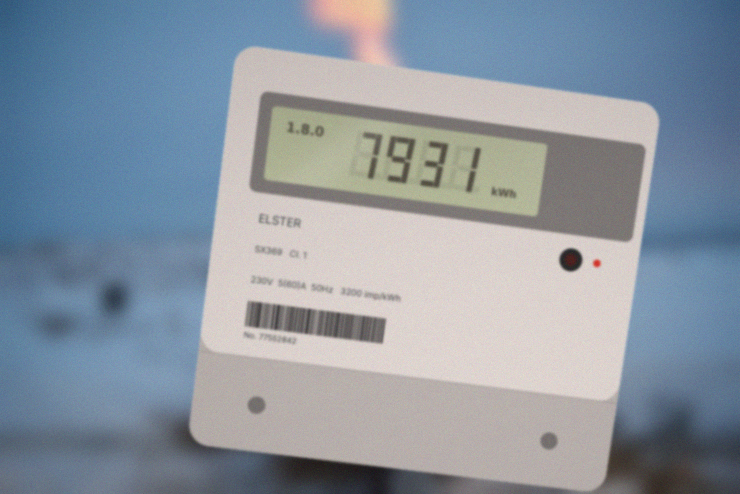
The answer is 7931 kWh
